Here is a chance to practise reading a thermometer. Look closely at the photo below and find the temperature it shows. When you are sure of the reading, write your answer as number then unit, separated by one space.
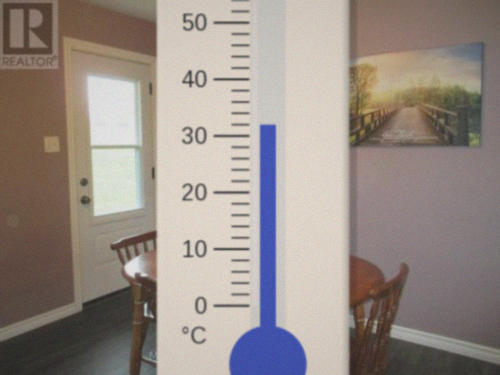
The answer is 32 °C
